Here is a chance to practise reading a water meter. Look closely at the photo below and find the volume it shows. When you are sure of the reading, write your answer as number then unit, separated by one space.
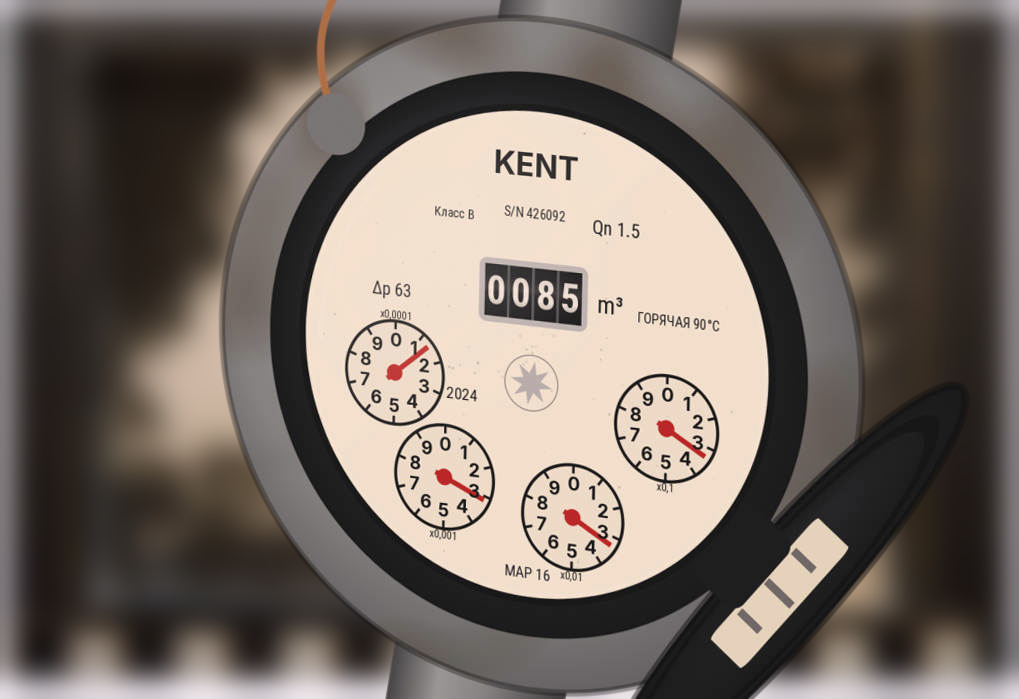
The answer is 85.3331 m³
